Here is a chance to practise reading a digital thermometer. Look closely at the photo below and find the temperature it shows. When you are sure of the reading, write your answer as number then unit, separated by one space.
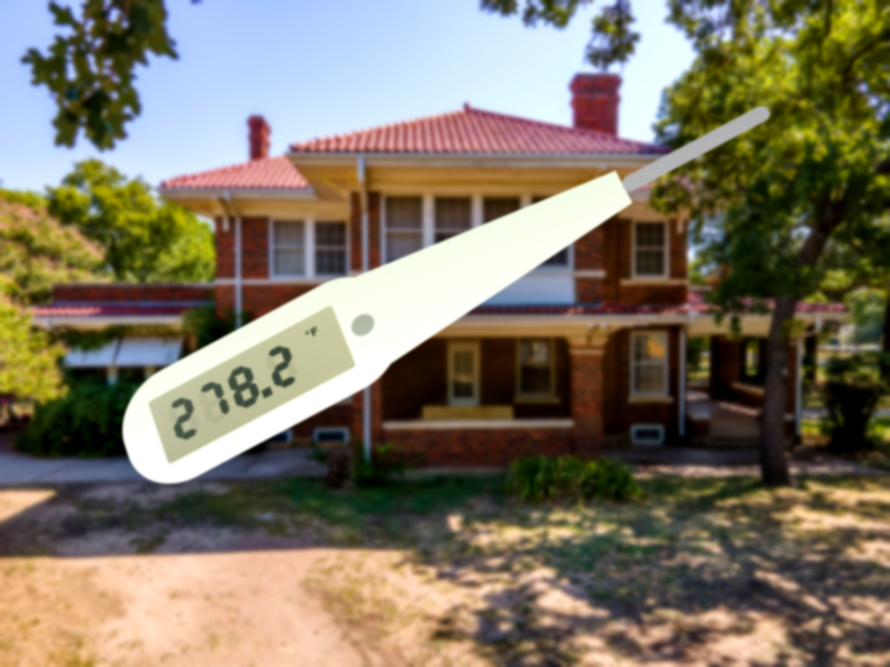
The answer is 278.2 °F
